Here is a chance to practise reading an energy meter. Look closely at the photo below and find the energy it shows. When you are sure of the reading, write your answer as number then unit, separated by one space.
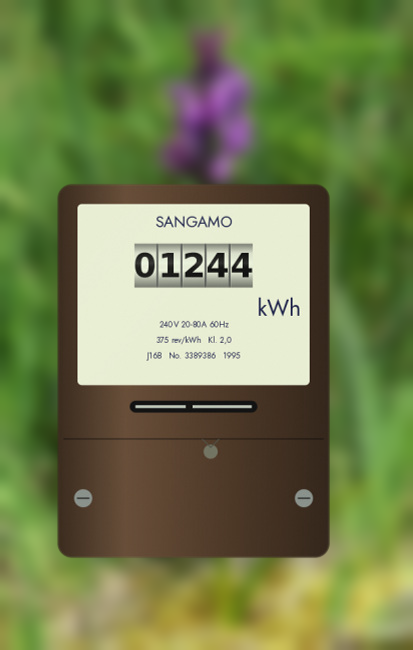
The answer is 1244 kWh
